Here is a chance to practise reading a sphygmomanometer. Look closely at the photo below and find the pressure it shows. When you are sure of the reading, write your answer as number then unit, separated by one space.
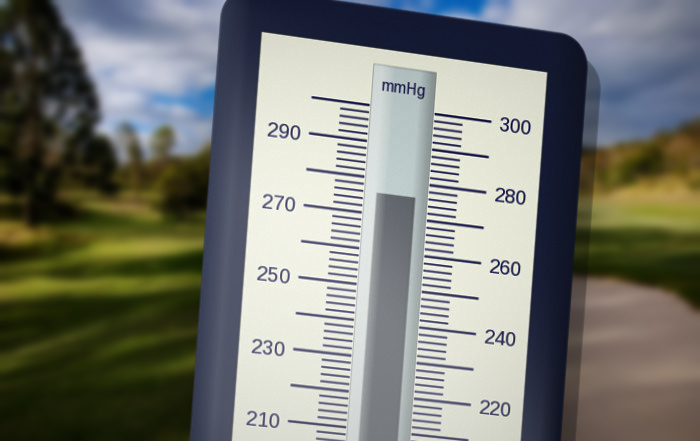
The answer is 276 mmHg
